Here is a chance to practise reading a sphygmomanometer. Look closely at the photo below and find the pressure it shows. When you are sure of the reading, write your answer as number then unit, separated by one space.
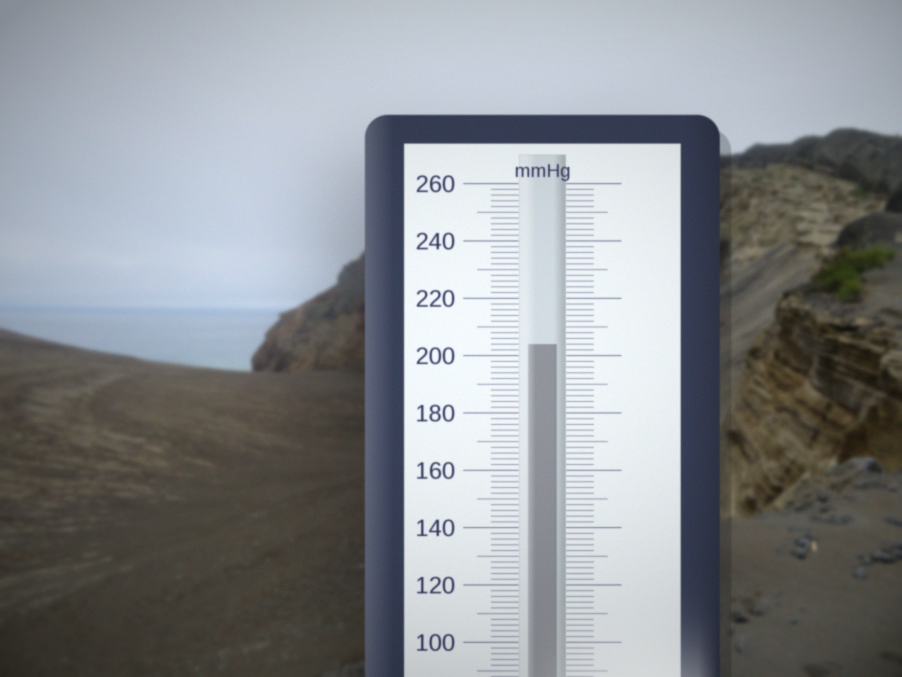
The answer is 204 mmHg
